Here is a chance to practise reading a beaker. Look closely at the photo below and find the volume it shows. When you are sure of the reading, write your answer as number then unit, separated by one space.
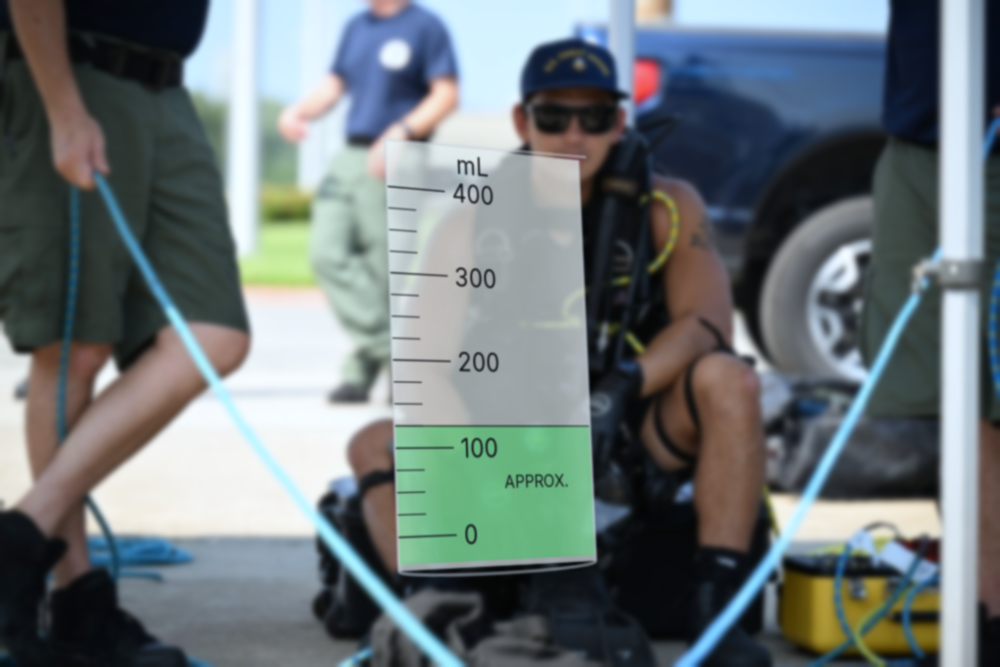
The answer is 125 mL
